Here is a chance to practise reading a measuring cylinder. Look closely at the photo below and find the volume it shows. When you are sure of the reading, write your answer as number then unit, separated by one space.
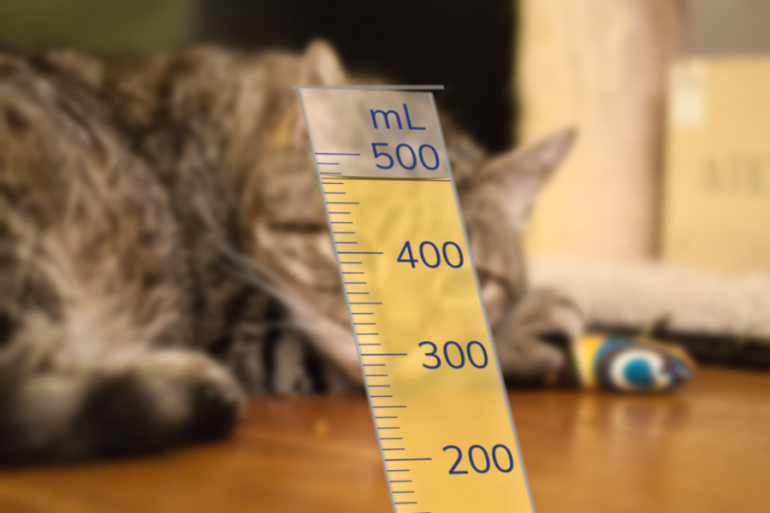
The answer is 475 mL
